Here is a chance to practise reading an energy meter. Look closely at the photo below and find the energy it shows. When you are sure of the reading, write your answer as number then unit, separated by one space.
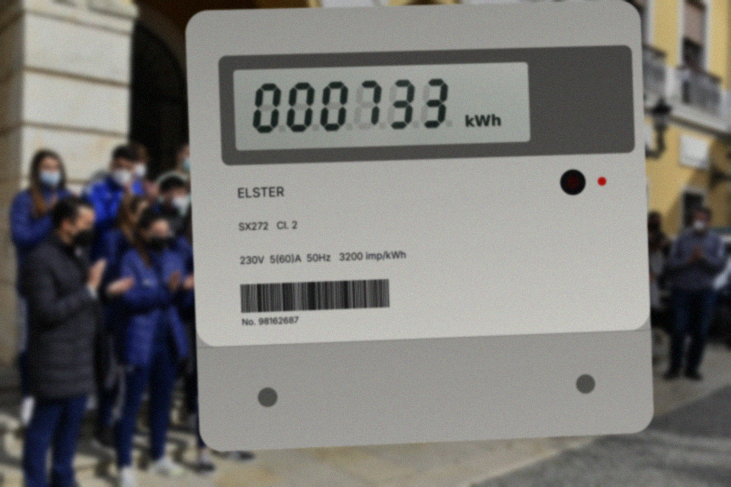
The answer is 733 kWh
